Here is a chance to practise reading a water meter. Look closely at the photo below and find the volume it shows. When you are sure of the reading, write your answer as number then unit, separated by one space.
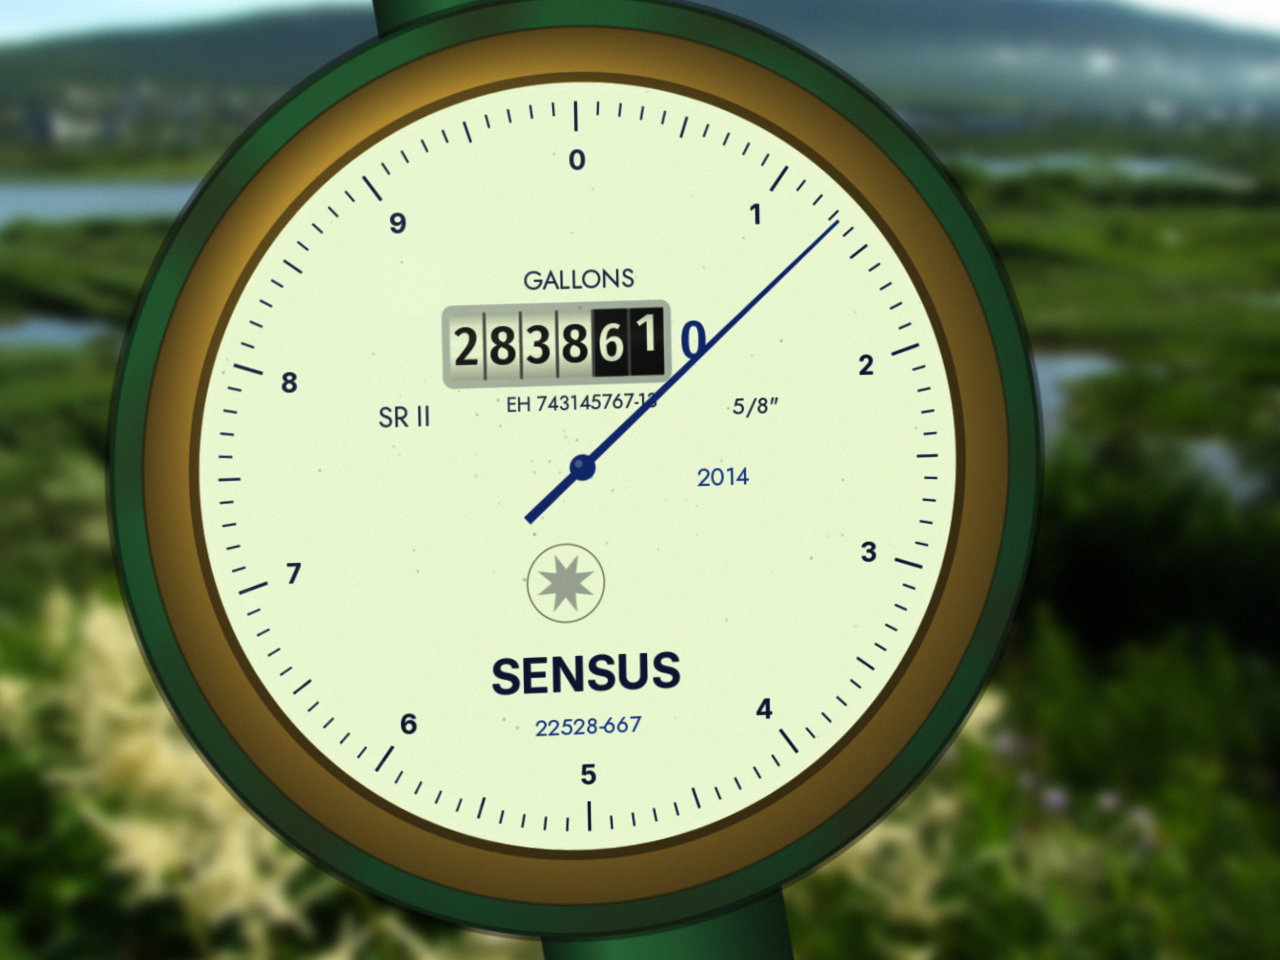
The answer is 2838611.3 gal
